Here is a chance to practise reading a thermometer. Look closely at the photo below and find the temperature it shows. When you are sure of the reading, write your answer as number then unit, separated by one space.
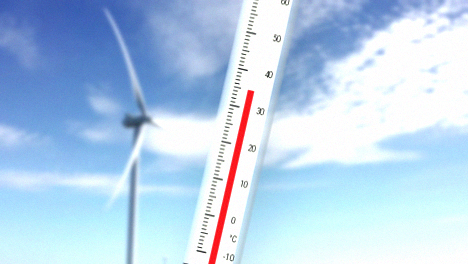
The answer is 35 °C
